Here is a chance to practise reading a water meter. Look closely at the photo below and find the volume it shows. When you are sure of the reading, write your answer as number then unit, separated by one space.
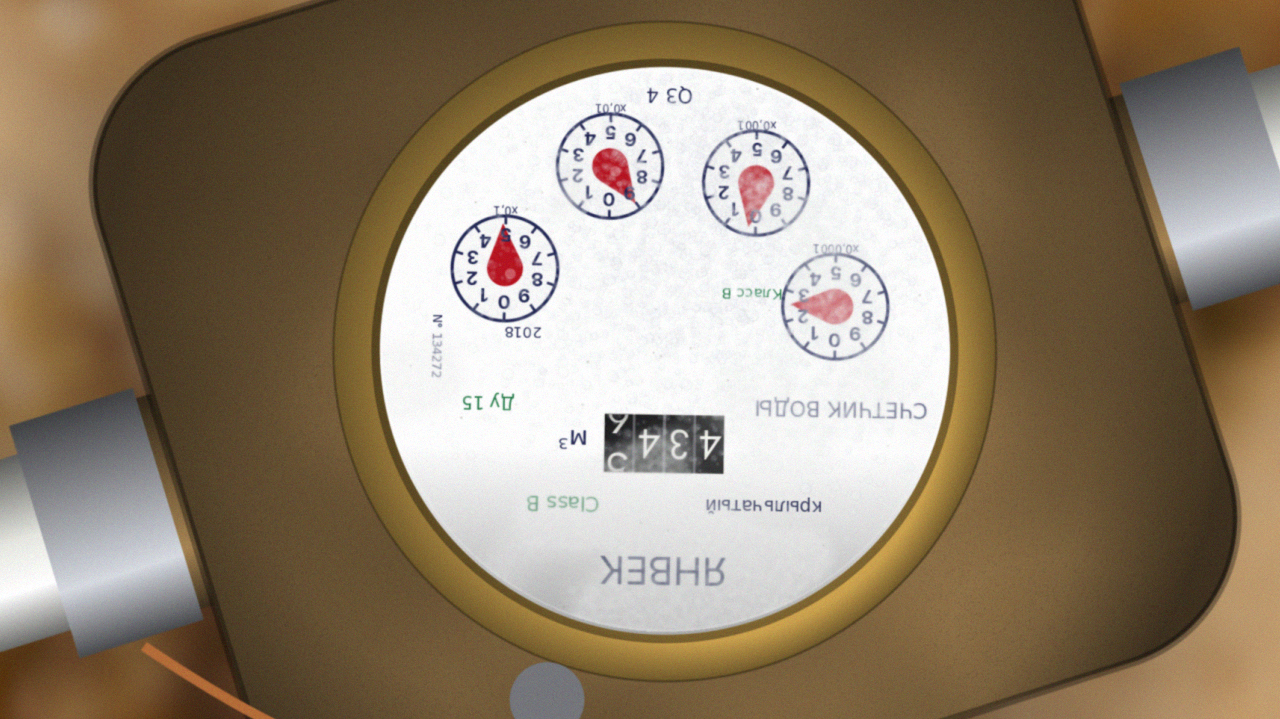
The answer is 4345.4902 m³
